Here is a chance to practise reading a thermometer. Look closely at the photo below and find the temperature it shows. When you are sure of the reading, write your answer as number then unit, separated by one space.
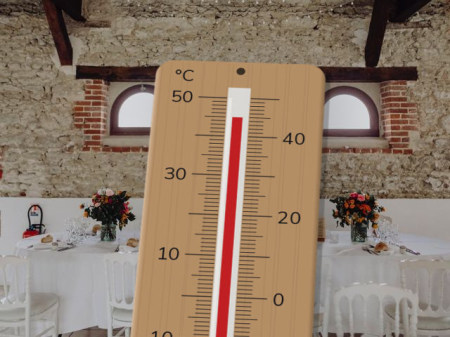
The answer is 45 °C
